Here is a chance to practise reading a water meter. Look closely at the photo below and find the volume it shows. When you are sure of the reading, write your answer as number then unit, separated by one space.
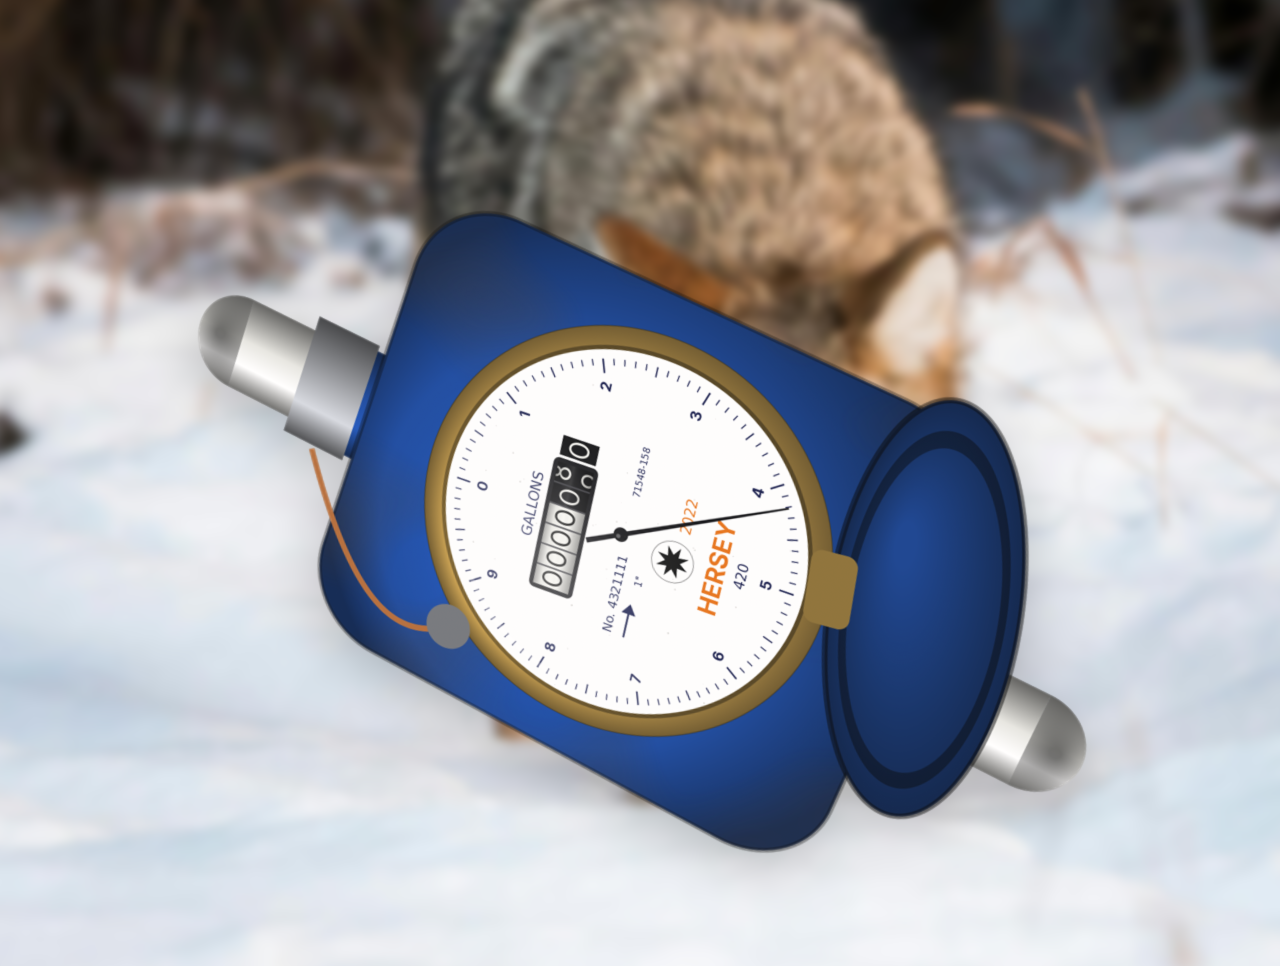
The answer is 84.2 gal
